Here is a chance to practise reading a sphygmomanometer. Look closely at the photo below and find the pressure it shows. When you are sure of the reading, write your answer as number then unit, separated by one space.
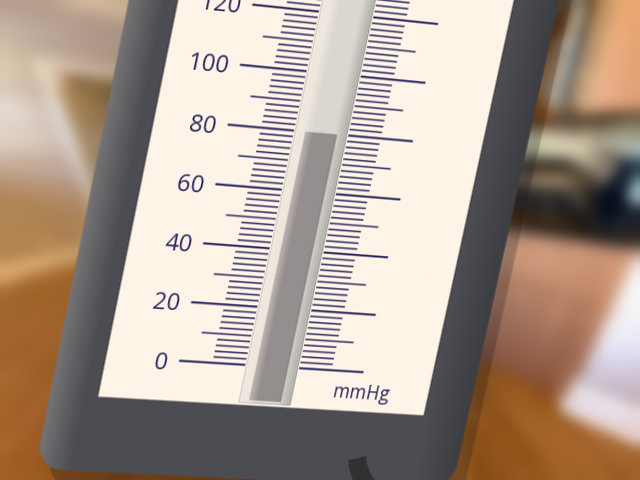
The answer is 80 mmHg
